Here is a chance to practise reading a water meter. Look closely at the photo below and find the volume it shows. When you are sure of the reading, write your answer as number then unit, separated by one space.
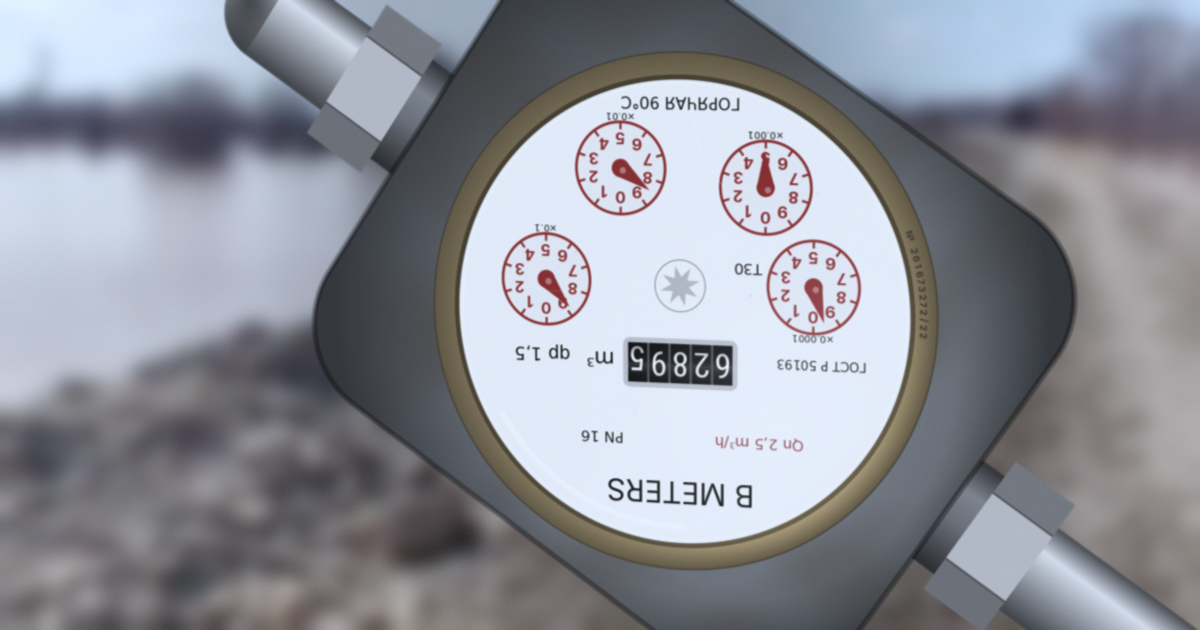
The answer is 62894.8849 m³
